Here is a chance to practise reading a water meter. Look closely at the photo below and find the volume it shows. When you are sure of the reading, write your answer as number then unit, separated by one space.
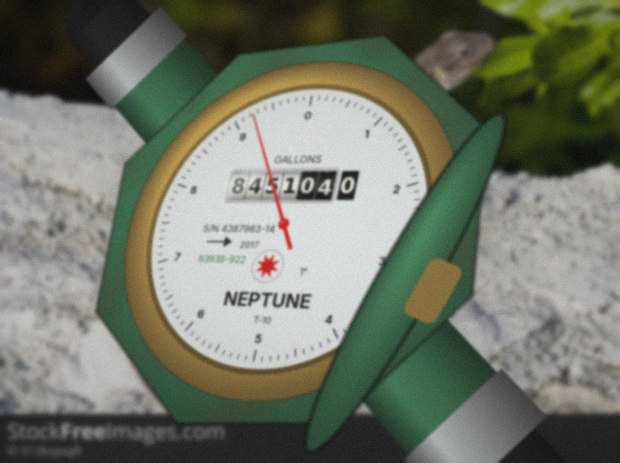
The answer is 8451039.2 gal
